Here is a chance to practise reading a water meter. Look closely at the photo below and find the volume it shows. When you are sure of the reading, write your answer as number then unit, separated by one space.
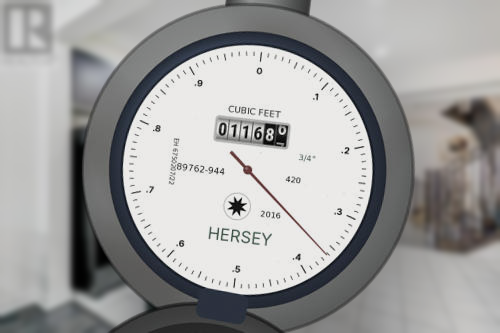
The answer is 11686.36 ft³
